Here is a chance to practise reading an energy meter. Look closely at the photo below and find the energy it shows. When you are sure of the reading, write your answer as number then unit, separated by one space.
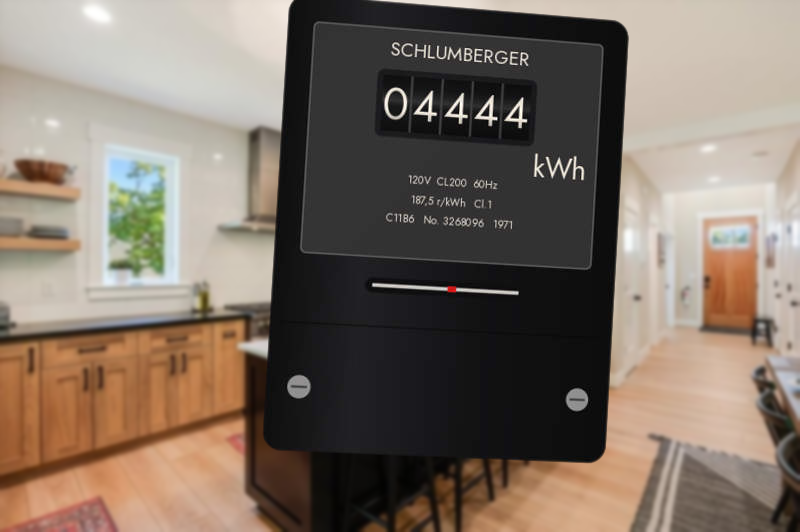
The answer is 4444 kWh
